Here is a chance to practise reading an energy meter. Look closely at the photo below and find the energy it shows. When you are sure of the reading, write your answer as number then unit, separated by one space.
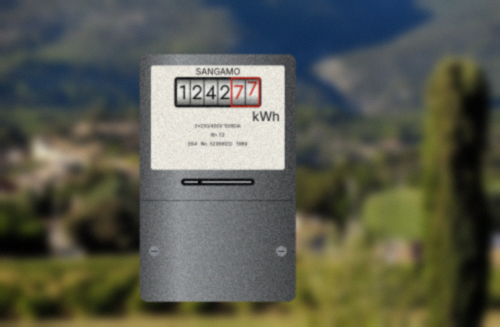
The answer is 1242.77 kWh
